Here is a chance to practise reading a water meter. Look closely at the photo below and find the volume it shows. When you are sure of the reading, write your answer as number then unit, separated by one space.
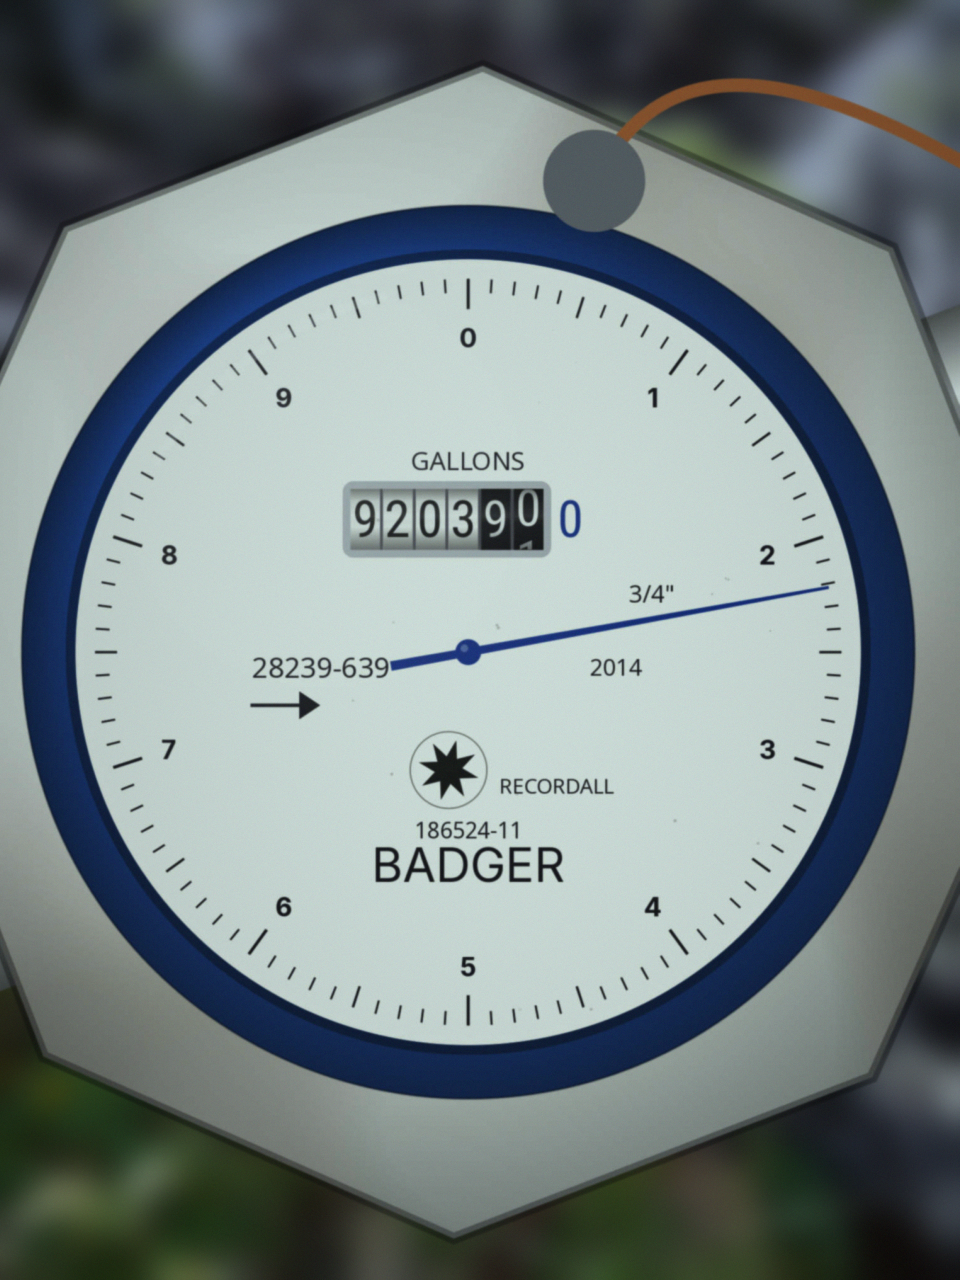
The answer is 9203902.2 gal
